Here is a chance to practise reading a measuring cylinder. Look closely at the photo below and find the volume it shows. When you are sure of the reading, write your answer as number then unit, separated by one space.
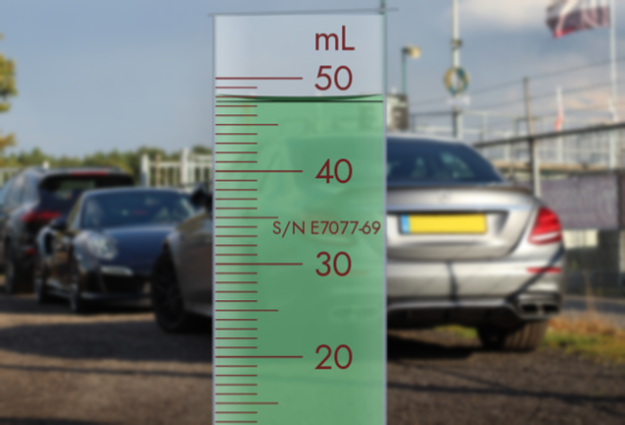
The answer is 47.5 mL
